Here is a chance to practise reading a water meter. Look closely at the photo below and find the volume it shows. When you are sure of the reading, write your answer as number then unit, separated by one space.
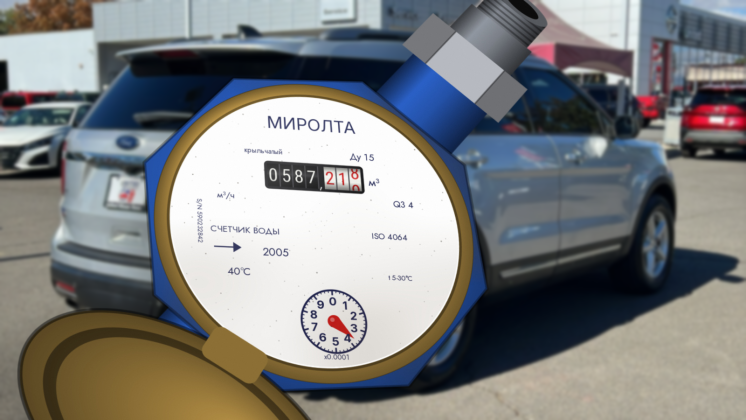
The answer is 587.2183 m³
